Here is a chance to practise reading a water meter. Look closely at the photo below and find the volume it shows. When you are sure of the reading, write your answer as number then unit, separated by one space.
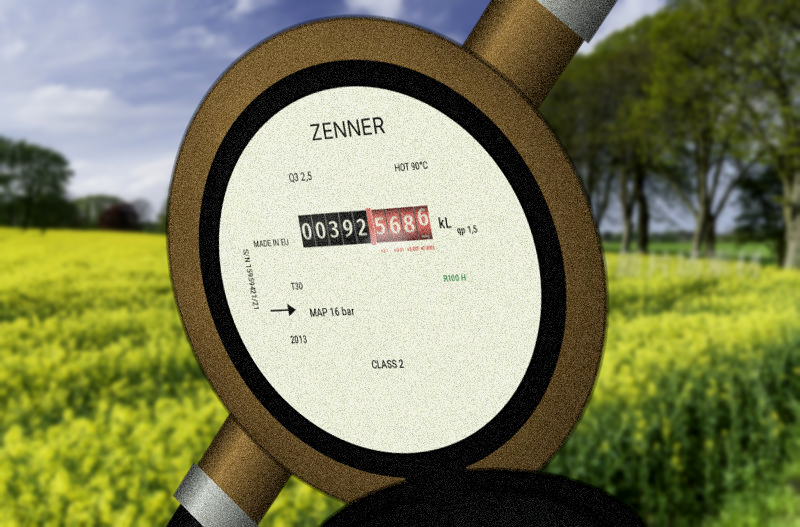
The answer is 392.5686 kL
